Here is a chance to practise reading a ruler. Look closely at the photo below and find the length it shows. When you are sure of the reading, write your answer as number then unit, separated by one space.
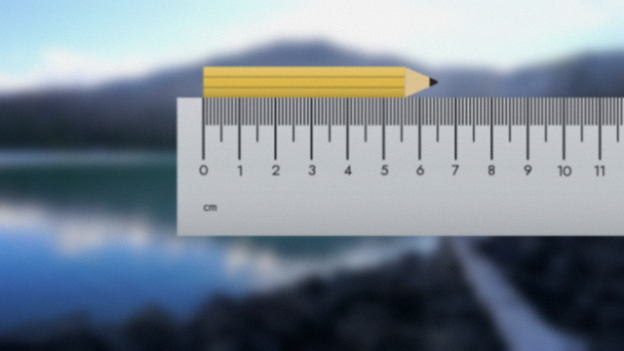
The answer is 6.5 cm
